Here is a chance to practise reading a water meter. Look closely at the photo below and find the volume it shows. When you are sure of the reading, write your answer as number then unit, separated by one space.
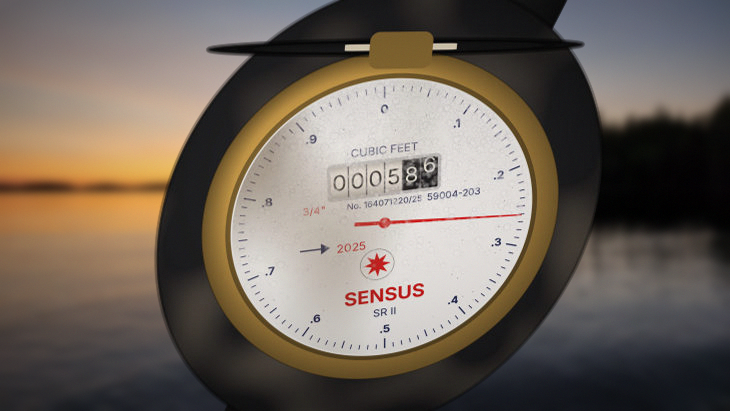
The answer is 586.26 ft³
